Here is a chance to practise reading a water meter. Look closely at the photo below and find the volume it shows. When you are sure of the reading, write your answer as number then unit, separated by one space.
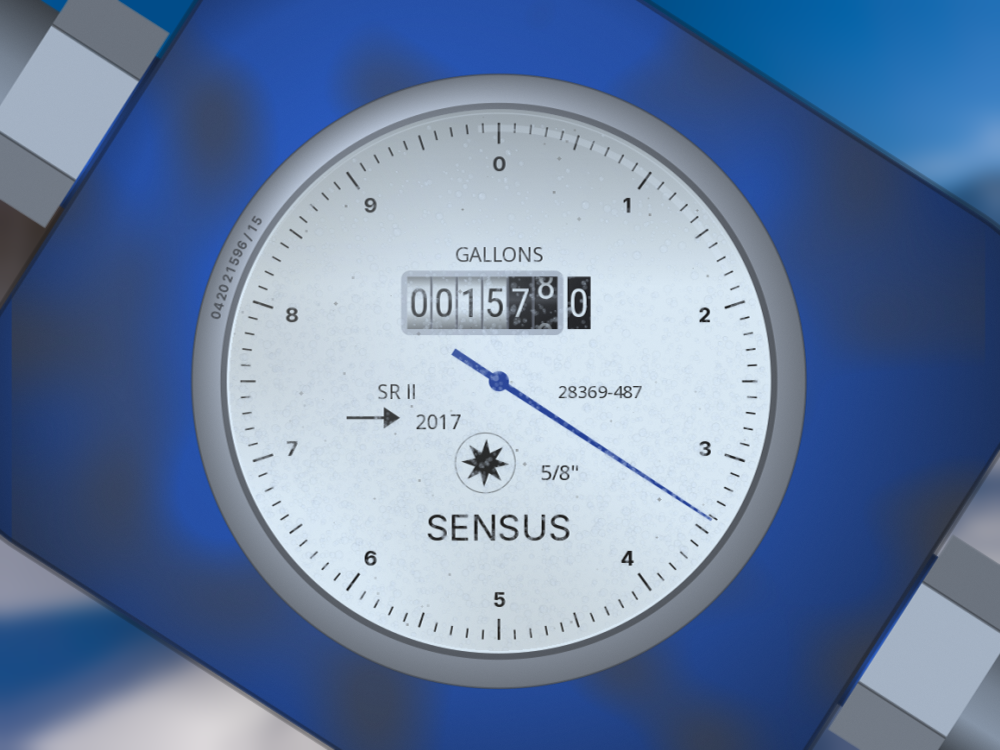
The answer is 15783.4 gal
